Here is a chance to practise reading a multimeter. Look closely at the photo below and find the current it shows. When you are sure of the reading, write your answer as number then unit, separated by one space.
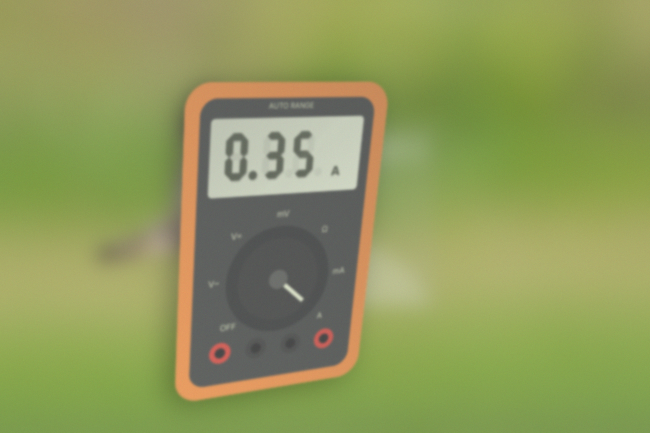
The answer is 0.35 A
